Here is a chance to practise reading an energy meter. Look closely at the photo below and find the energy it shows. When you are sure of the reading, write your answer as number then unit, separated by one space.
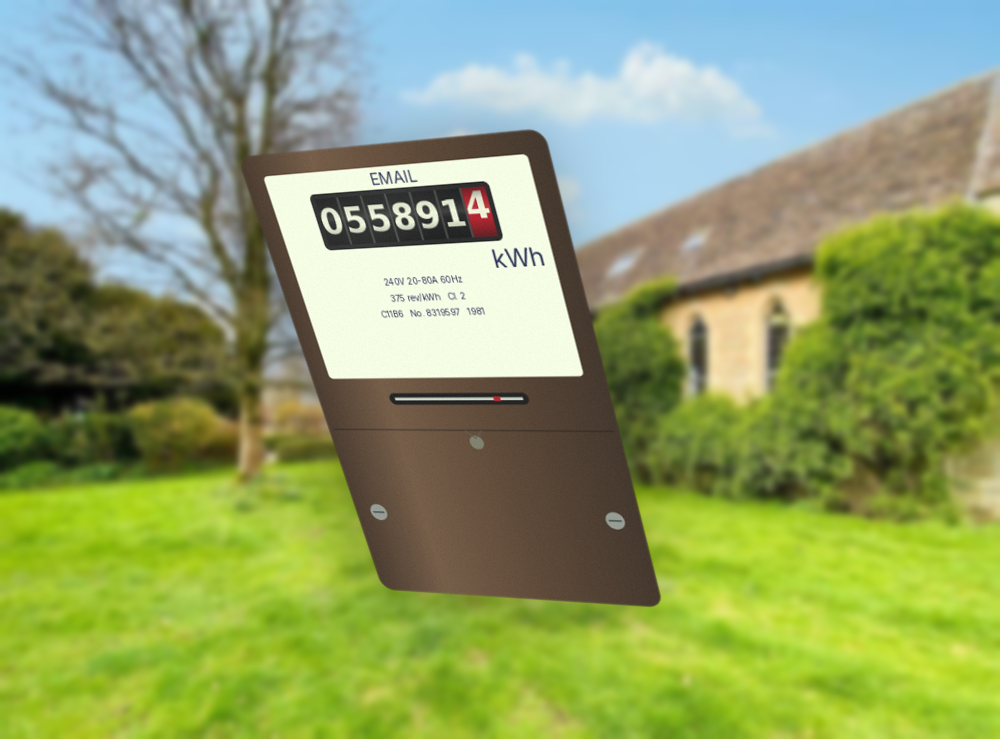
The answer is 55891.4 kWh
